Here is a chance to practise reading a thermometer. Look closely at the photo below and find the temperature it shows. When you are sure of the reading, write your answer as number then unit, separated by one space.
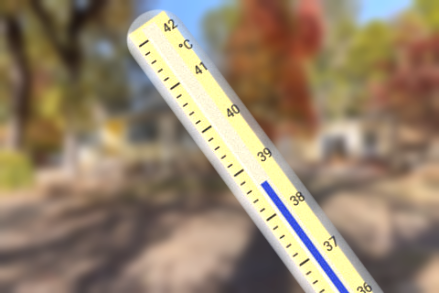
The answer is 38.6 °C
